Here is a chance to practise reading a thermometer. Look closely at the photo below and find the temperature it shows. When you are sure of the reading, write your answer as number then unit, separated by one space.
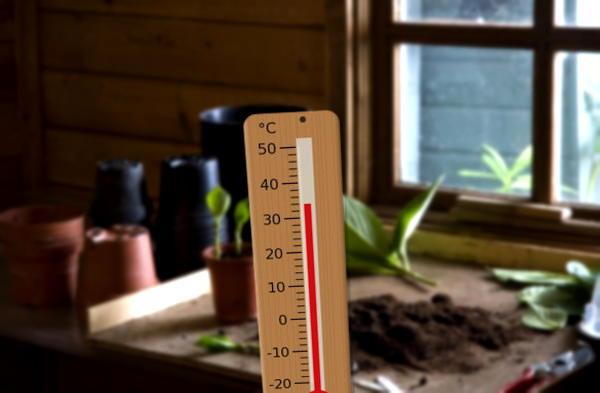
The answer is 34 °C
